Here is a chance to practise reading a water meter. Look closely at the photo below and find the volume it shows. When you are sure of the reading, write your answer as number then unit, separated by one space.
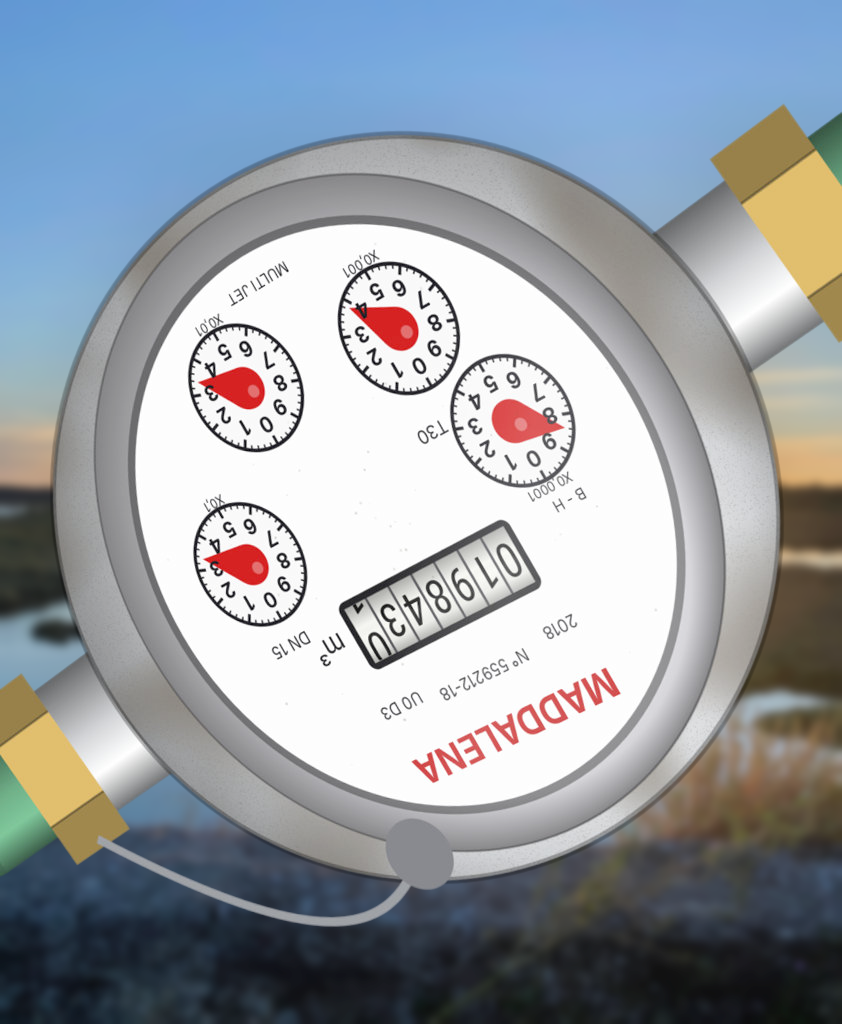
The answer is 198430.3338 m³
